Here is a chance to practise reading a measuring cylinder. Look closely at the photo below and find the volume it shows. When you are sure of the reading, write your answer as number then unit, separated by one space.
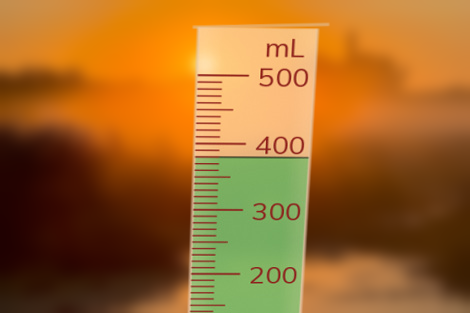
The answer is 380 mL
